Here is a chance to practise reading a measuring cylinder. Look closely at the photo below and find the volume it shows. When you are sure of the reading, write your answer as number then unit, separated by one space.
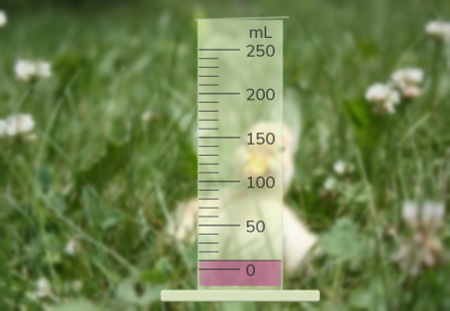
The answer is 10 mL
